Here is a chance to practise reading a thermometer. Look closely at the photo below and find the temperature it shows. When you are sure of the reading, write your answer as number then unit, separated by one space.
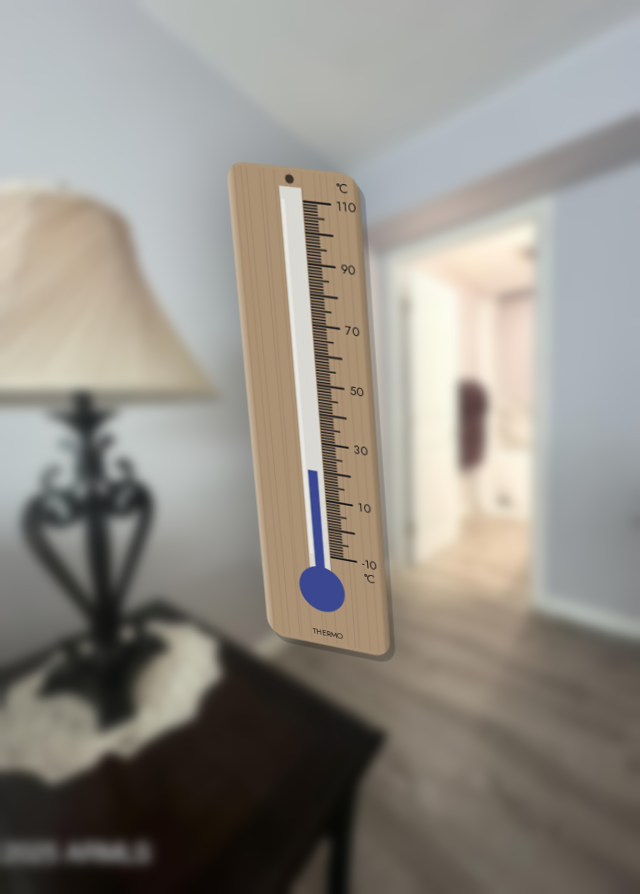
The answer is 20 °C
